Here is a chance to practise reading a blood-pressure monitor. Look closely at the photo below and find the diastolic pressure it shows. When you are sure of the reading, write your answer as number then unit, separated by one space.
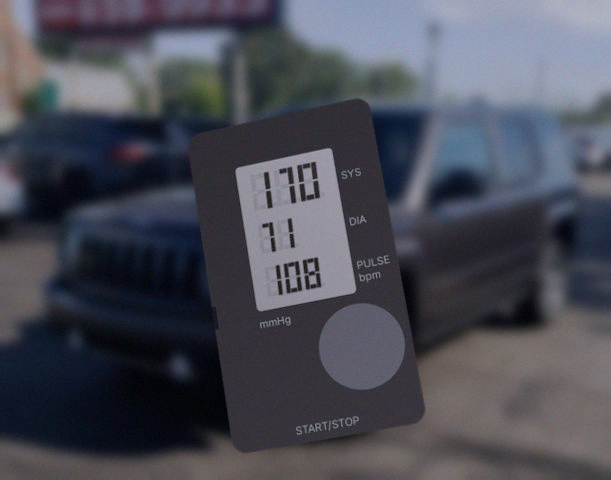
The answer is 71 mmHg
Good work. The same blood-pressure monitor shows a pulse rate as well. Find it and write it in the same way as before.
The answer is 108 bpm
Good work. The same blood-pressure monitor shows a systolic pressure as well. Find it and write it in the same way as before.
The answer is 170 mmHg
